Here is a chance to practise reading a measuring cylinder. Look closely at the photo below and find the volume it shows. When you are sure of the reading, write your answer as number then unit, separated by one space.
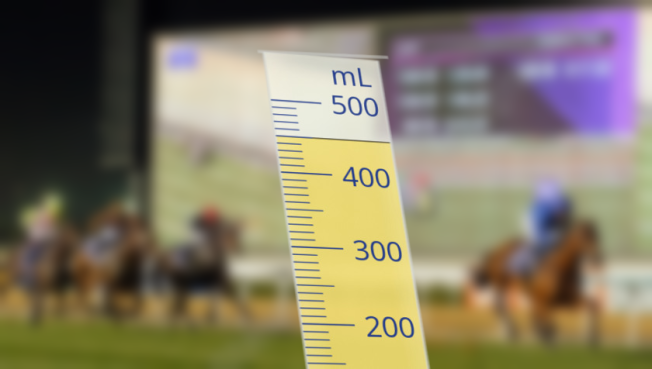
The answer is 450 mL
